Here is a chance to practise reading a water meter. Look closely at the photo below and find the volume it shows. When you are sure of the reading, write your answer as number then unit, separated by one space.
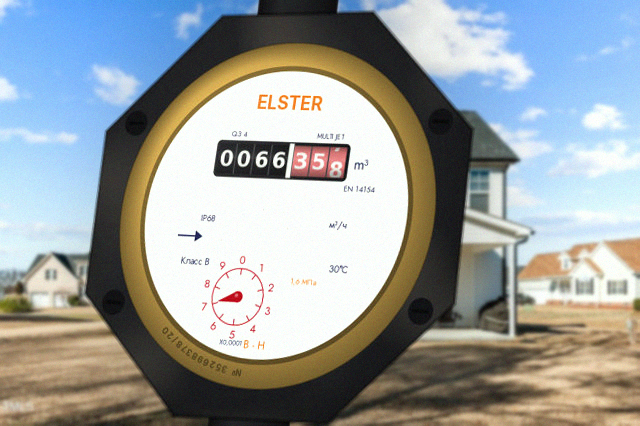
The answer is 66.3577 m³
